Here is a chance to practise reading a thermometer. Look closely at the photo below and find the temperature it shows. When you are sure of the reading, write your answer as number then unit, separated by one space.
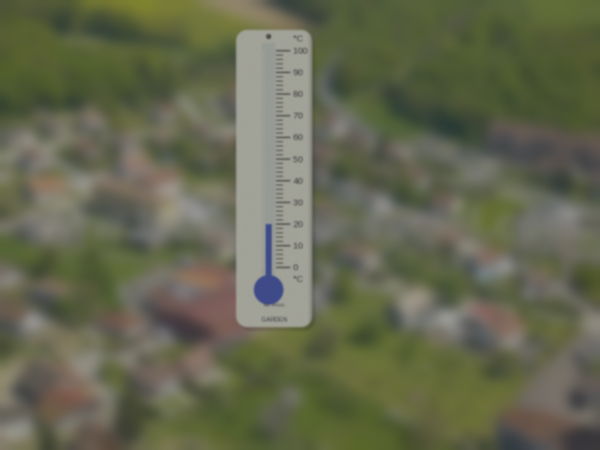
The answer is 20 °C
